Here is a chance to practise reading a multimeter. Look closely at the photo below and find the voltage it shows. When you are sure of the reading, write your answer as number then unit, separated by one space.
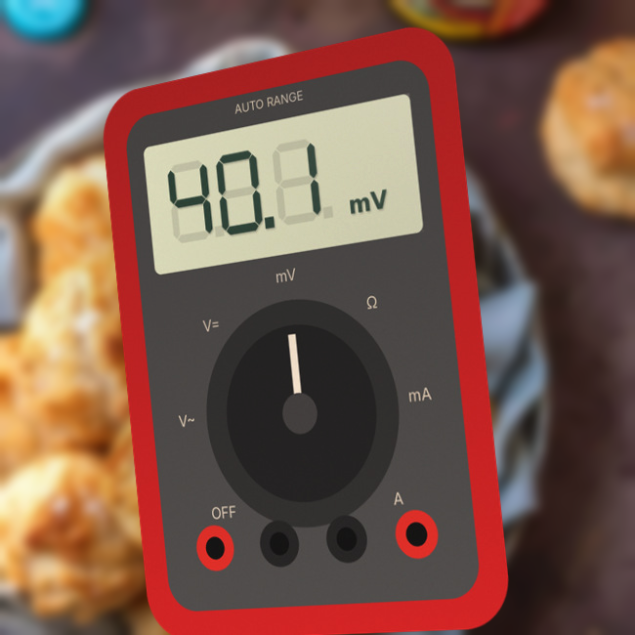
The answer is 40.1 mV
